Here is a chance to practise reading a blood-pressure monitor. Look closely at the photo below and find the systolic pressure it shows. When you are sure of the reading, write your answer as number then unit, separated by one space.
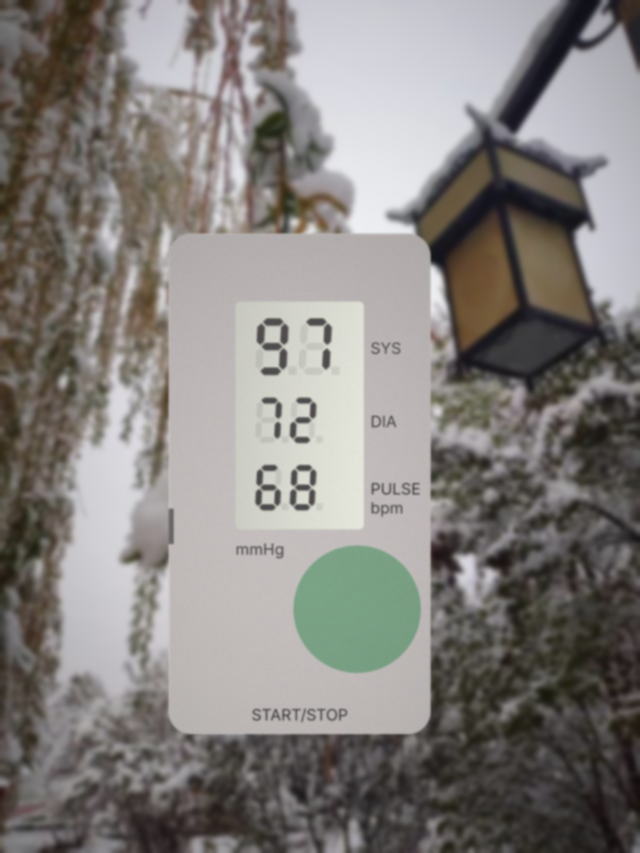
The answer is 97 mmHg
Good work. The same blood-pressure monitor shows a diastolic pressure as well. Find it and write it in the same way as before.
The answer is 72 mmHg
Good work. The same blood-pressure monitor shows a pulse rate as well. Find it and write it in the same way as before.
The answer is 68 bpm
